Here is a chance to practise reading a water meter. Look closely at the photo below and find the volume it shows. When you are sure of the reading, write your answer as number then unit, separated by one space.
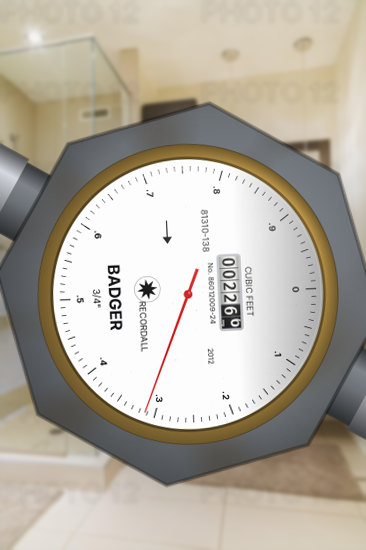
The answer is 2266.31 ft³
